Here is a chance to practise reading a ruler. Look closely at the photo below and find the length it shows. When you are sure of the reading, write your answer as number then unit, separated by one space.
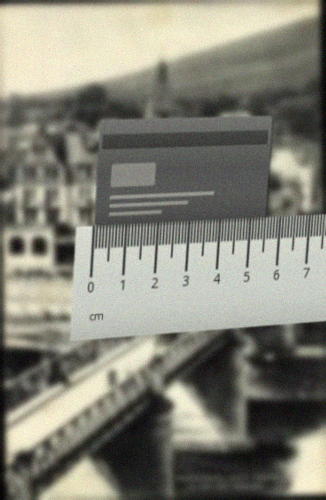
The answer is 5.5 cm
